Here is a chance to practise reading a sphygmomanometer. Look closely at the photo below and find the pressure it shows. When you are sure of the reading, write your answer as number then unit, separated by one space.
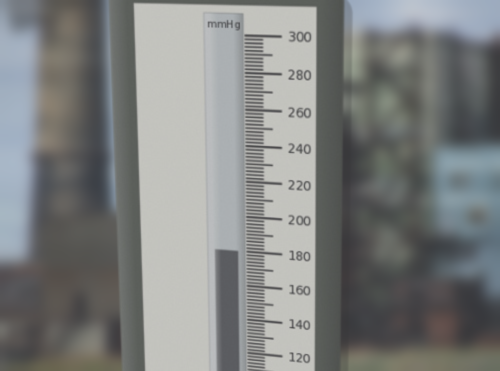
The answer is 180 mmHg
